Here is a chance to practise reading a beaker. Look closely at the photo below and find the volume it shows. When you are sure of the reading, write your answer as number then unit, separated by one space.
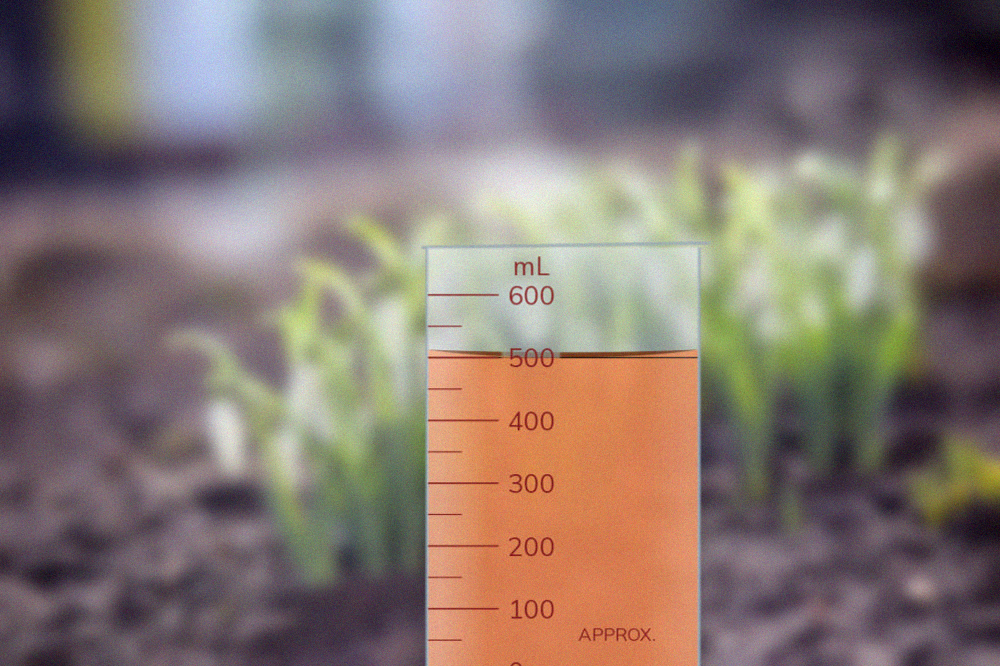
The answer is 500 mL
